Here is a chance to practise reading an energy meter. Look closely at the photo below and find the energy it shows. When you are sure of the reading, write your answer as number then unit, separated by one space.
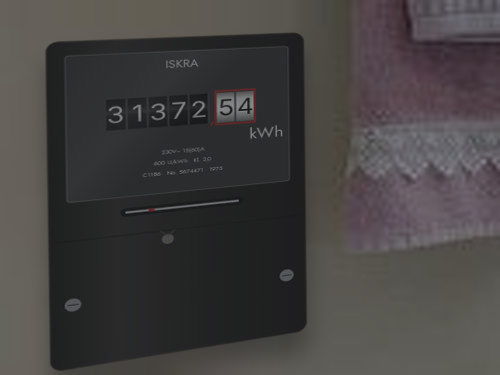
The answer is 31372.54 kWh
